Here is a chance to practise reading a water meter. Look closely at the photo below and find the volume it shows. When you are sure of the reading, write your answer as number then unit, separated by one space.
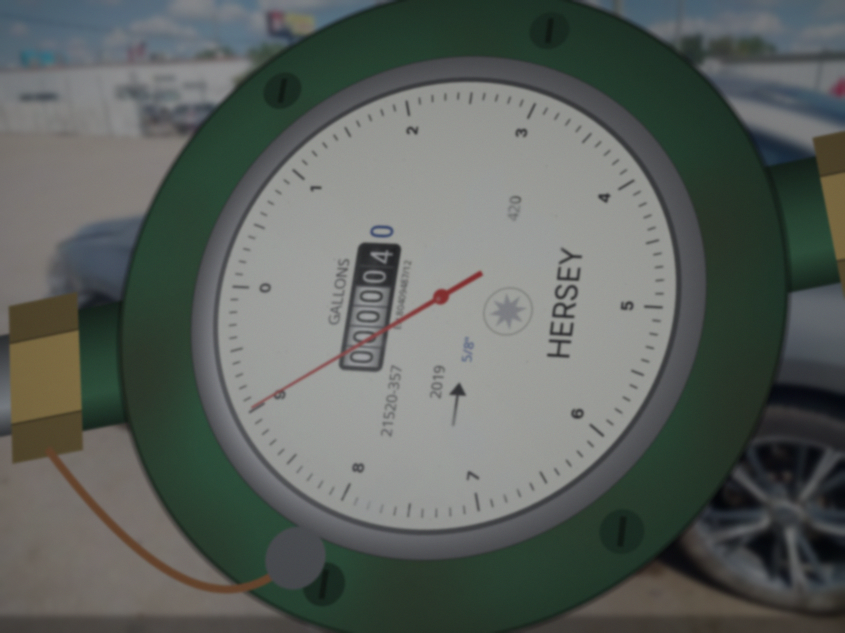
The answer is 39.0 gal
